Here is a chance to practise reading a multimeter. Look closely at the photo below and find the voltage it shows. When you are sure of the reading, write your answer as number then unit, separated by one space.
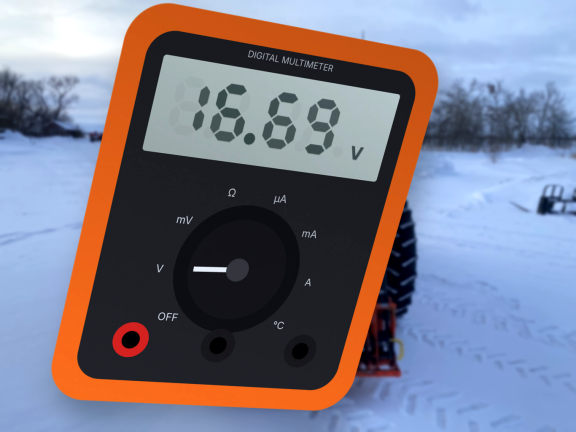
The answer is 16.69 V
